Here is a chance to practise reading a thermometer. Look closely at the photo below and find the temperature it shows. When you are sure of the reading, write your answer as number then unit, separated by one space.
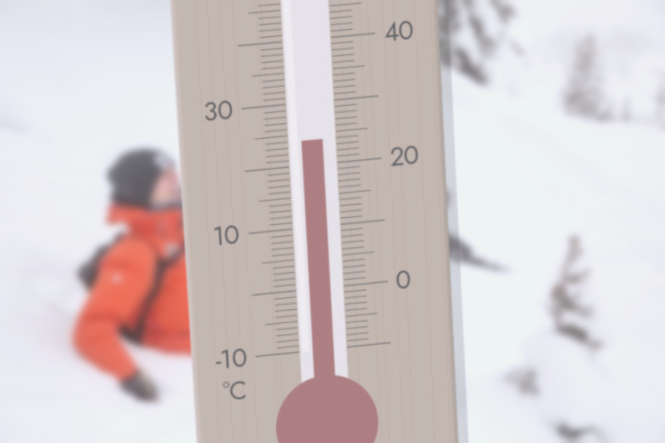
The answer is 24 °C
